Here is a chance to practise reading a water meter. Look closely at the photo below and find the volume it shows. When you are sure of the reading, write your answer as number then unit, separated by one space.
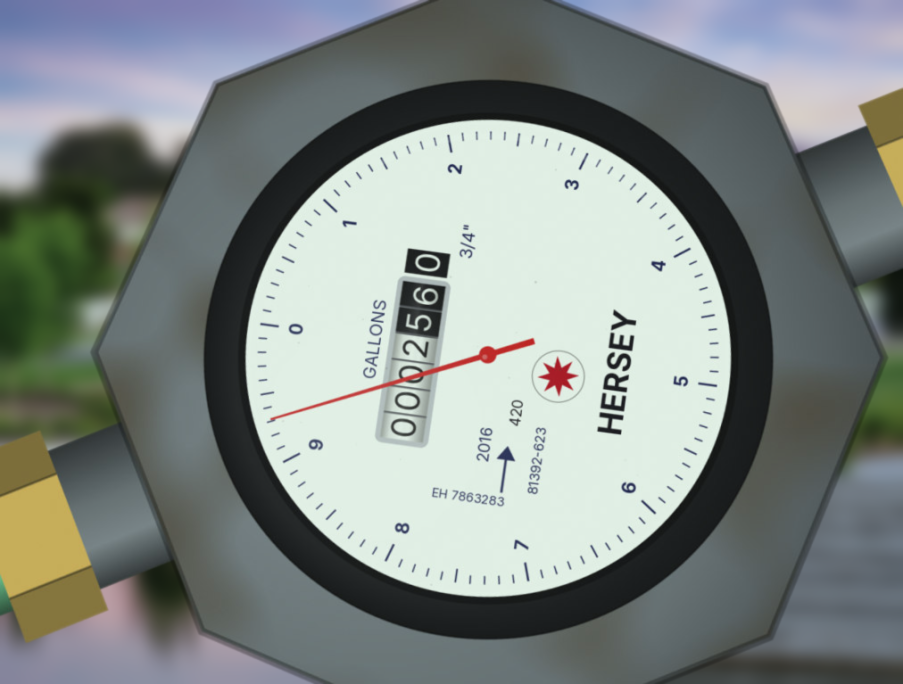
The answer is 2559.3 gal
